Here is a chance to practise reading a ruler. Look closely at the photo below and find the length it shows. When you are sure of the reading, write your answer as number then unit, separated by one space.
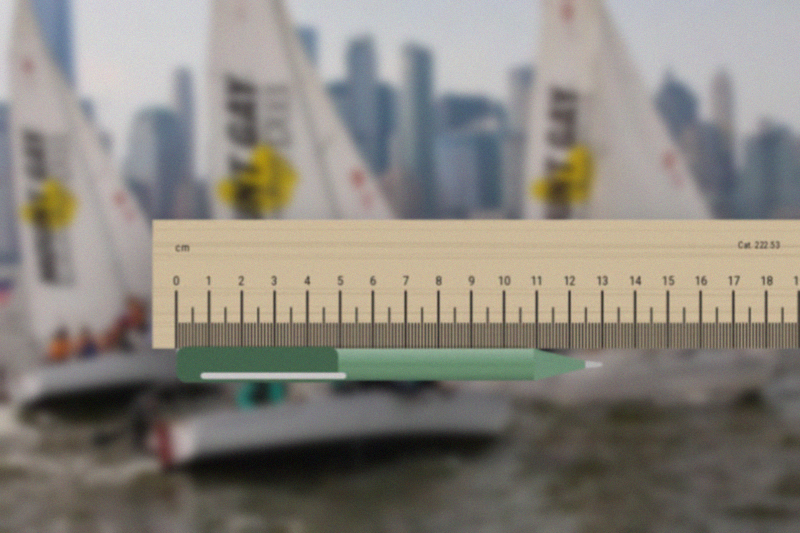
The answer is 13 cm
